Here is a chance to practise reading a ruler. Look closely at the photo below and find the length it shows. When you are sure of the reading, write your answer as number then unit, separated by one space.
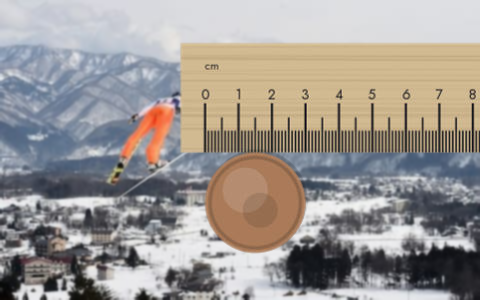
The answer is 3 cm
